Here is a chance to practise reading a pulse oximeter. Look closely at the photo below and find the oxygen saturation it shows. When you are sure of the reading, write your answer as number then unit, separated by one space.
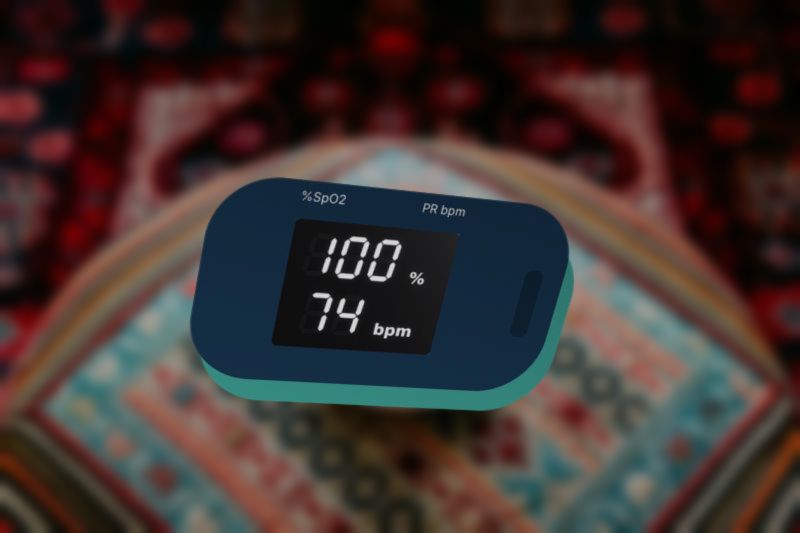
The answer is 100 %
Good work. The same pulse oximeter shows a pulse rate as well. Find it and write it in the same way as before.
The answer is 74 bpm
